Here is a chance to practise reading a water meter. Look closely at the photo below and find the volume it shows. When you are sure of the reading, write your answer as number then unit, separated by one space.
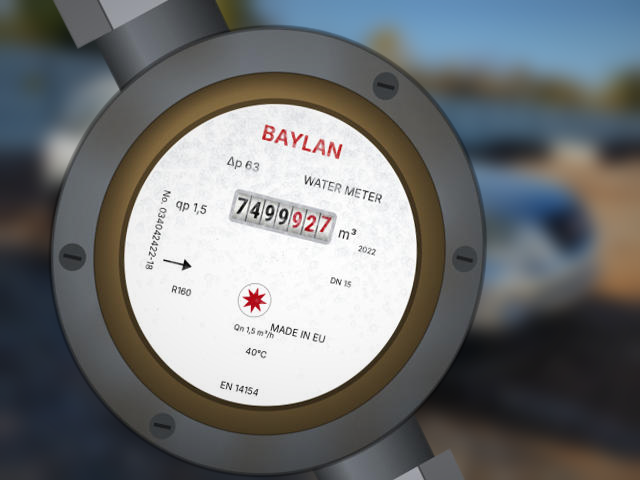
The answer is 7499.927 m³
